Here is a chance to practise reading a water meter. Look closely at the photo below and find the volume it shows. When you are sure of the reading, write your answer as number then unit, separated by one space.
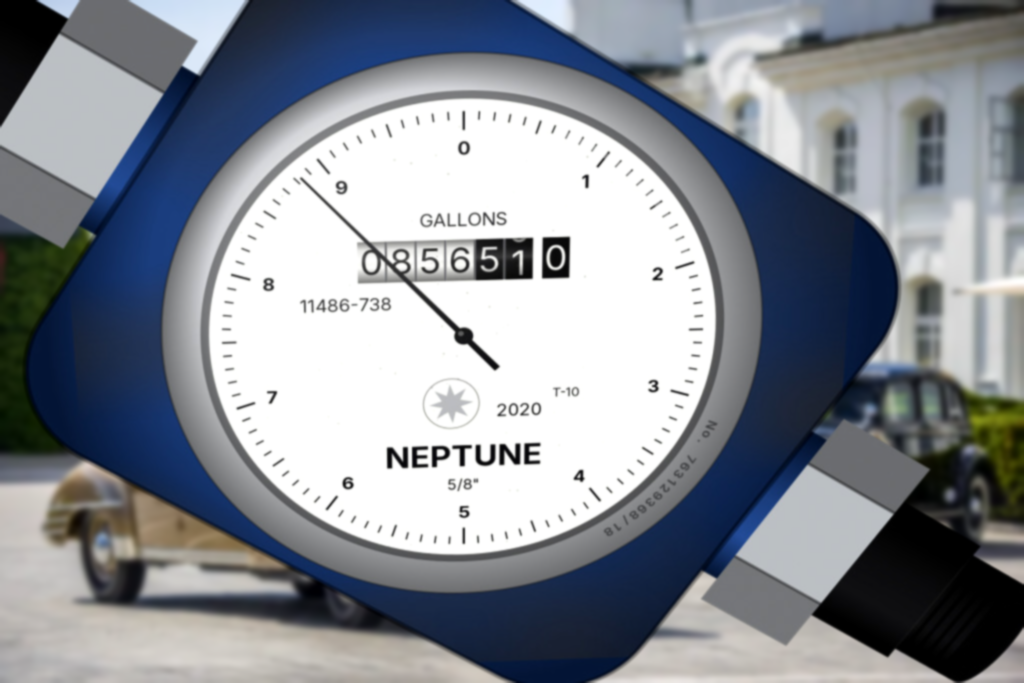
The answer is 856508.8 gal
